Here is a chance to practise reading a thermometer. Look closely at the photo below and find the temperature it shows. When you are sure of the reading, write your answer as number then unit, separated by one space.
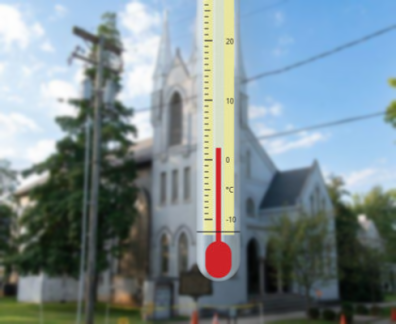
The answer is 2 °C
